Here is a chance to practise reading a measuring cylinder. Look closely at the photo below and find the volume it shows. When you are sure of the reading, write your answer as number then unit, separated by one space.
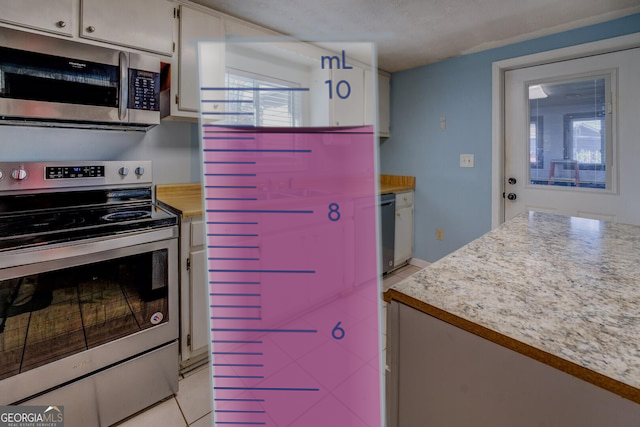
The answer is 9.3 mL
